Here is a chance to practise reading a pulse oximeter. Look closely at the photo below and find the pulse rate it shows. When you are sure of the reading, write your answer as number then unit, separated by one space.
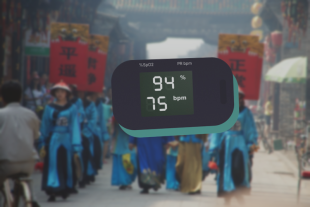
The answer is 75 bpm
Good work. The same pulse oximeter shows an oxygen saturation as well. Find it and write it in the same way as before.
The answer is 94 %
